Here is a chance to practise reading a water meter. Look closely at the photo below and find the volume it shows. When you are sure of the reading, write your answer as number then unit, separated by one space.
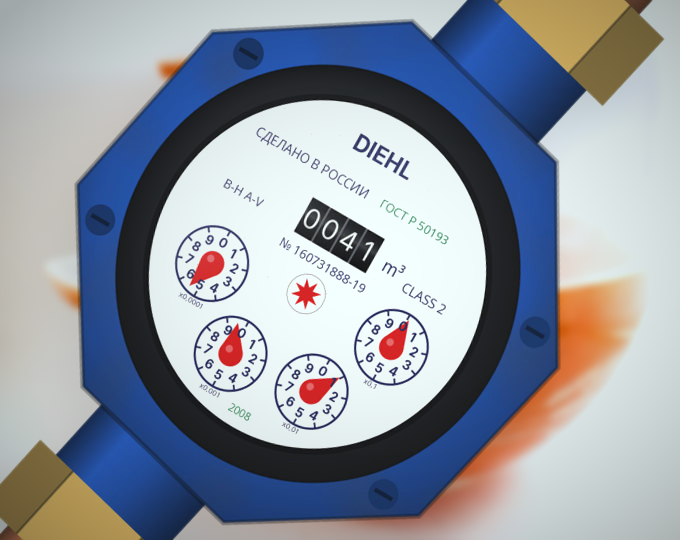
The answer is 41.0095 m³
